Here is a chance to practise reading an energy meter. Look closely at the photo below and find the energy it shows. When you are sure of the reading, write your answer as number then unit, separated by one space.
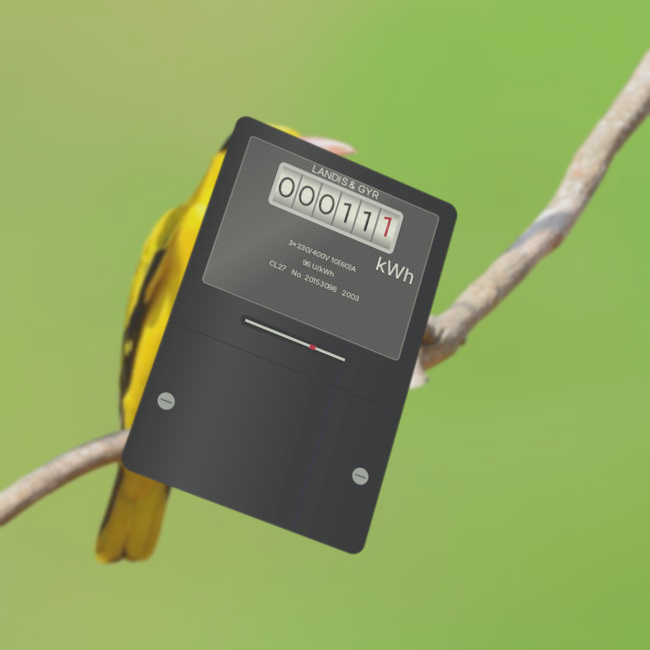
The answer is 11.1 kWh
